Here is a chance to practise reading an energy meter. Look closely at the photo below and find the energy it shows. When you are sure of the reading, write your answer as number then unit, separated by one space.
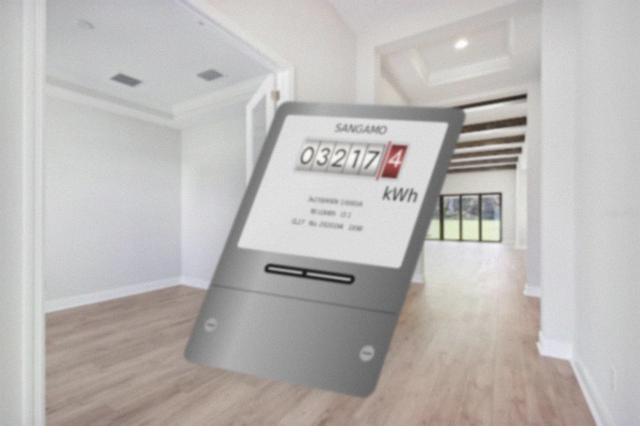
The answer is 3217.4 kWh
